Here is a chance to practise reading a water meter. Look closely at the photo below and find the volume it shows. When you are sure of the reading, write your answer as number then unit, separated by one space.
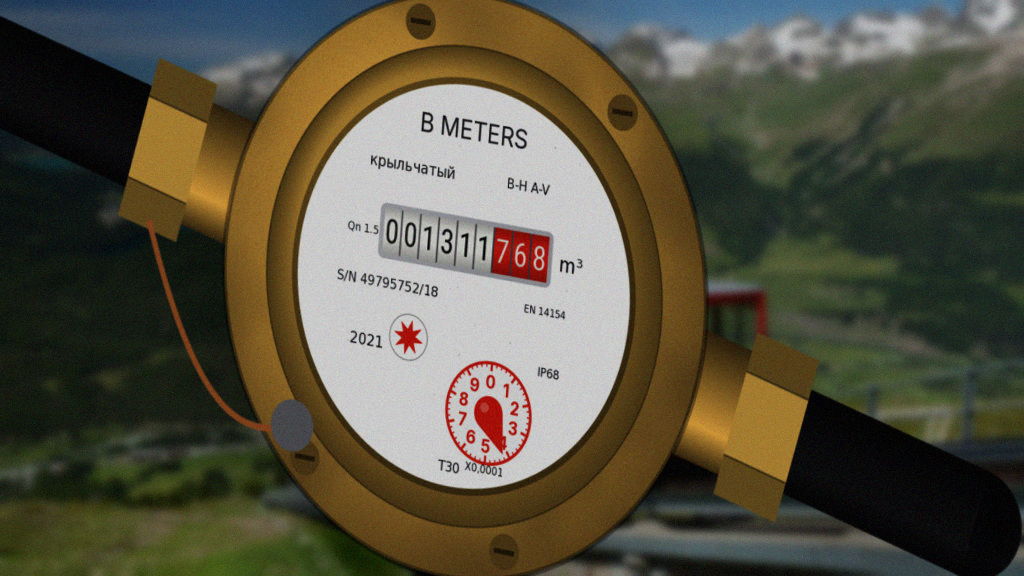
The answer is 1311.7684 m³
